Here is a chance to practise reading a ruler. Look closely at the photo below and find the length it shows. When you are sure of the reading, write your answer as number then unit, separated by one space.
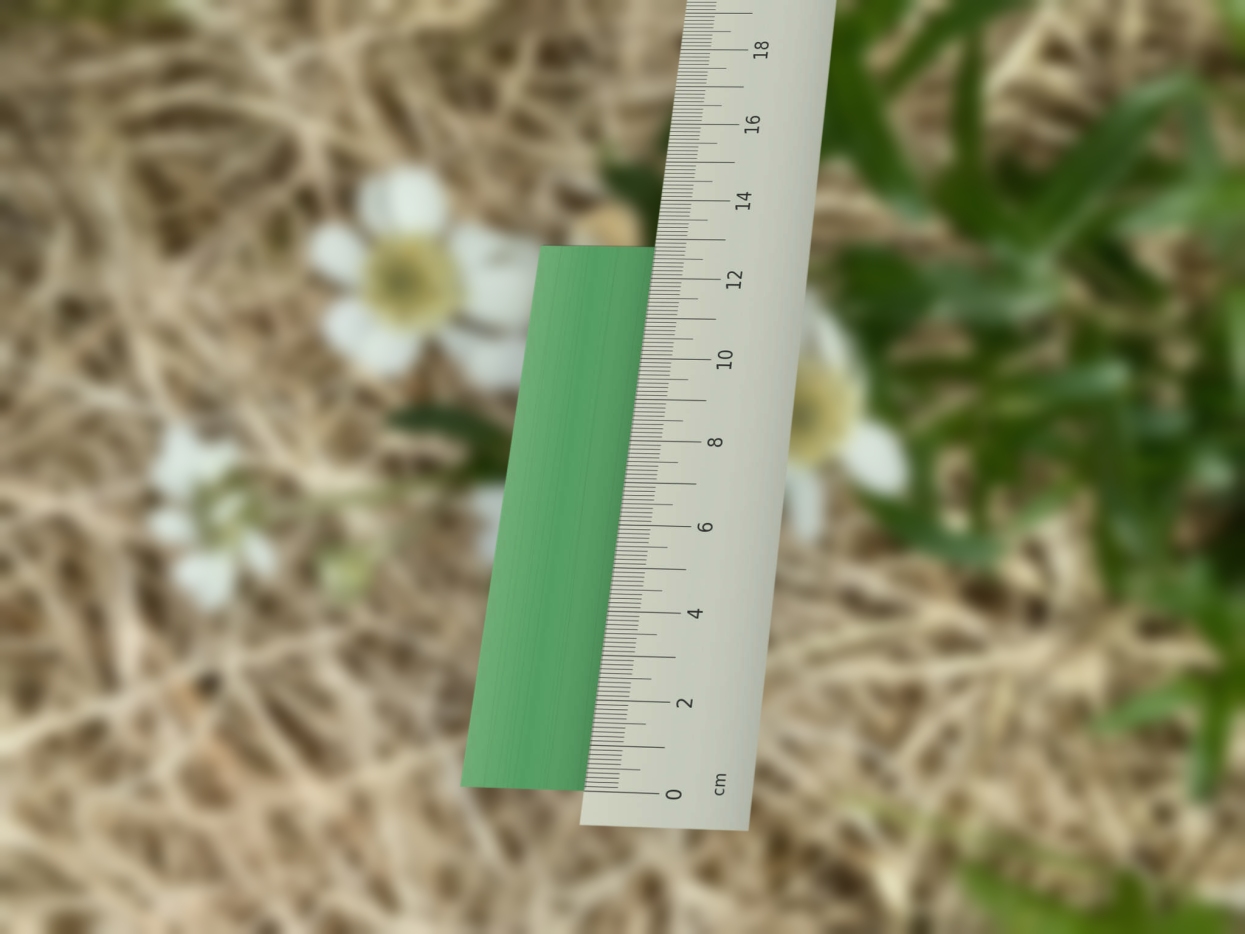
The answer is 12.8 cm
